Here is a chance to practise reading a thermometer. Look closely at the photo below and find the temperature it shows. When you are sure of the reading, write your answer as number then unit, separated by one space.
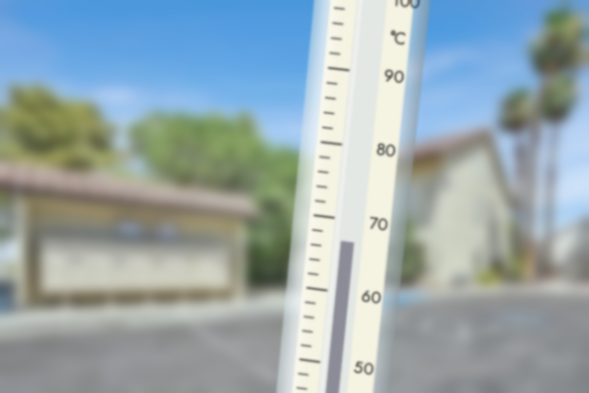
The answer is 67 °C
